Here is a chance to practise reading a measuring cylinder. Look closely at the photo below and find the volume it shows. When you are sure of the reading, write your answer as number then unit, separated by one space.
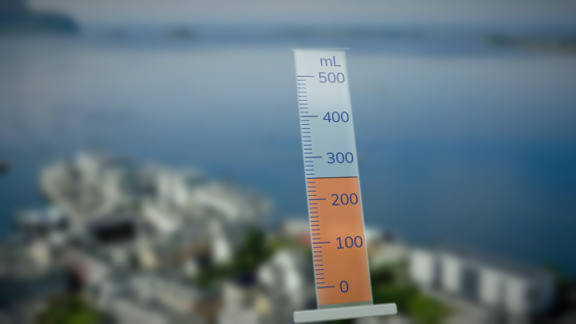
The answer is 250 mL
